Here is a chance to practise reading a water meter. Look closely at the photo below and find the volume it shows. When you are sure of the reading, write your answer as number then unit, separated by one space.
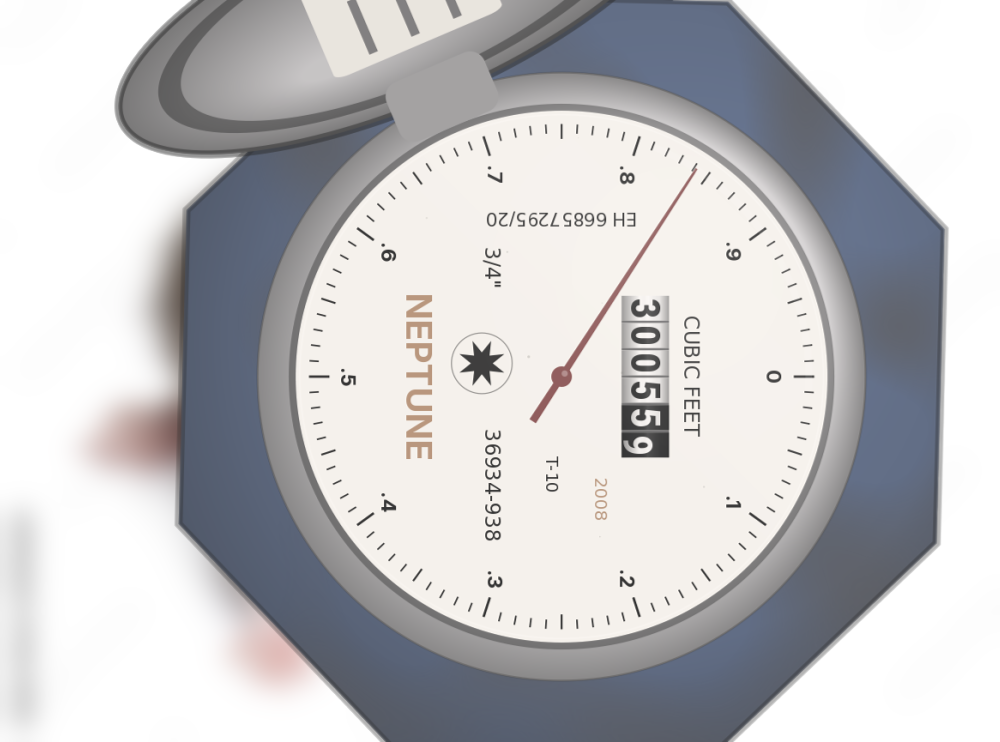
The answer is 300558.84 ft³
